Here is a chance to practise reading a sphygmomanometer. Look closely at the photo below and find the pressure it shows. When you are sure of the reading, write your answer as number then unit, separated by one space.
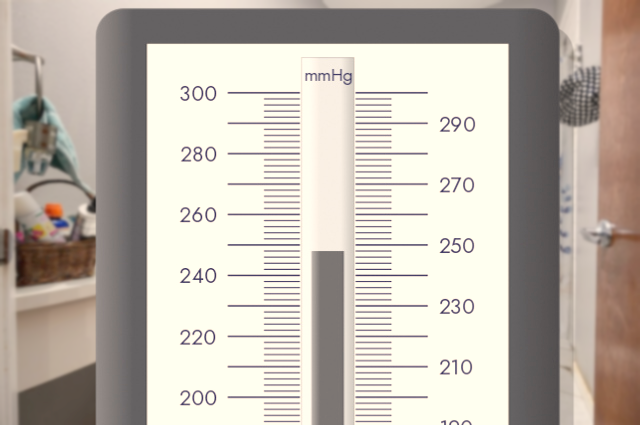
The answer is 248 mmHg
